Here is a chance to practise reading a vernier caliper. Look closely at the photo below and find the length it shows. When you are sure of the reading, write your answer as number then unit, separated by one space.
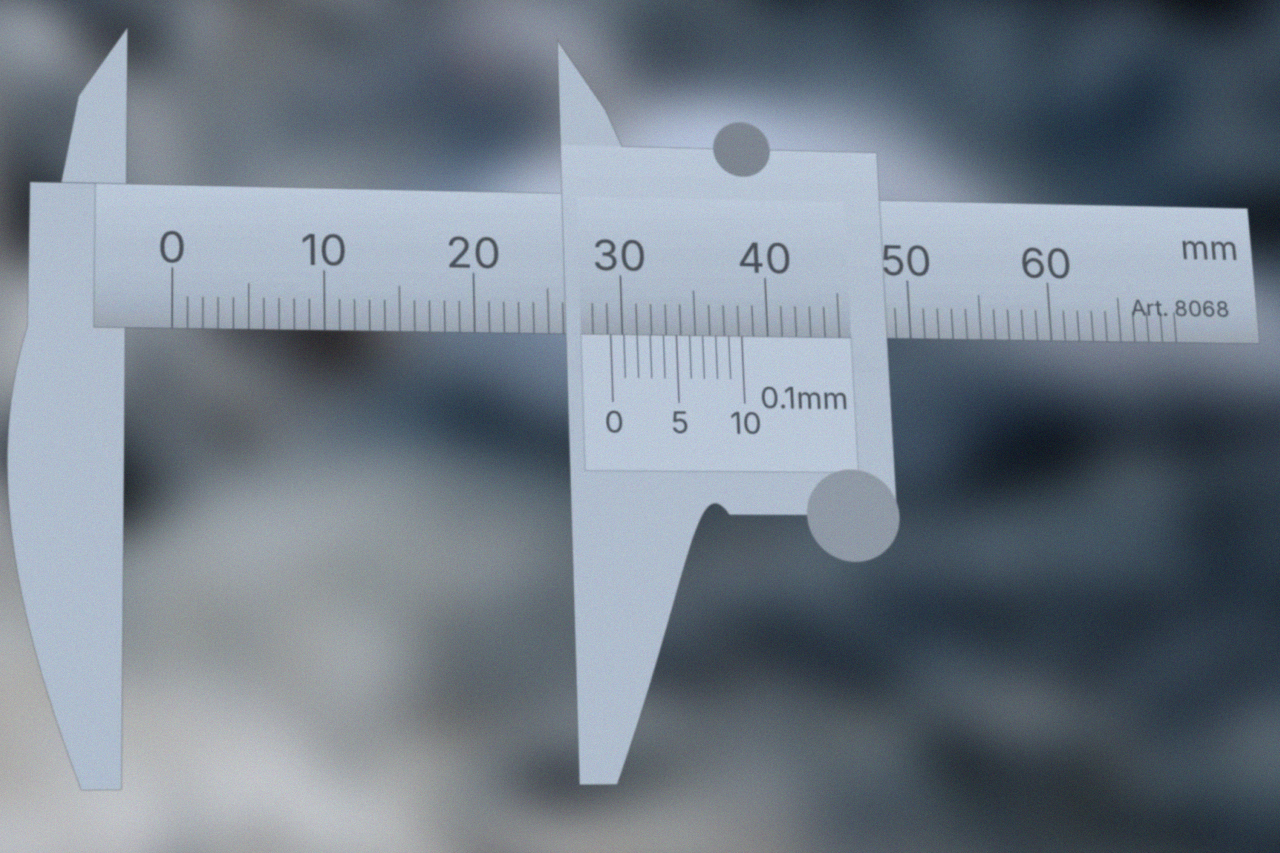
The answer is 29.2 mm
